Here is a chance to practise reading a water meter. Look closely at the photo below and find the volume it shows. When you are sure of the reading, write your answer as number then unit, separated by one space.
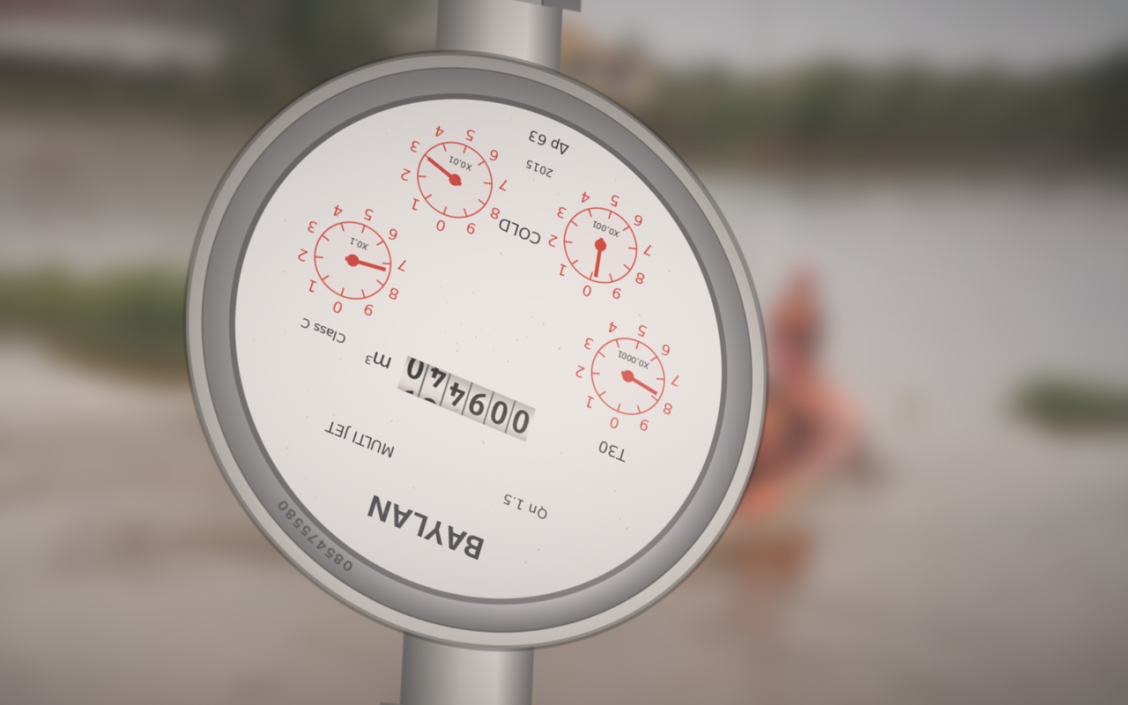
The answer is 9439.7297 m³
